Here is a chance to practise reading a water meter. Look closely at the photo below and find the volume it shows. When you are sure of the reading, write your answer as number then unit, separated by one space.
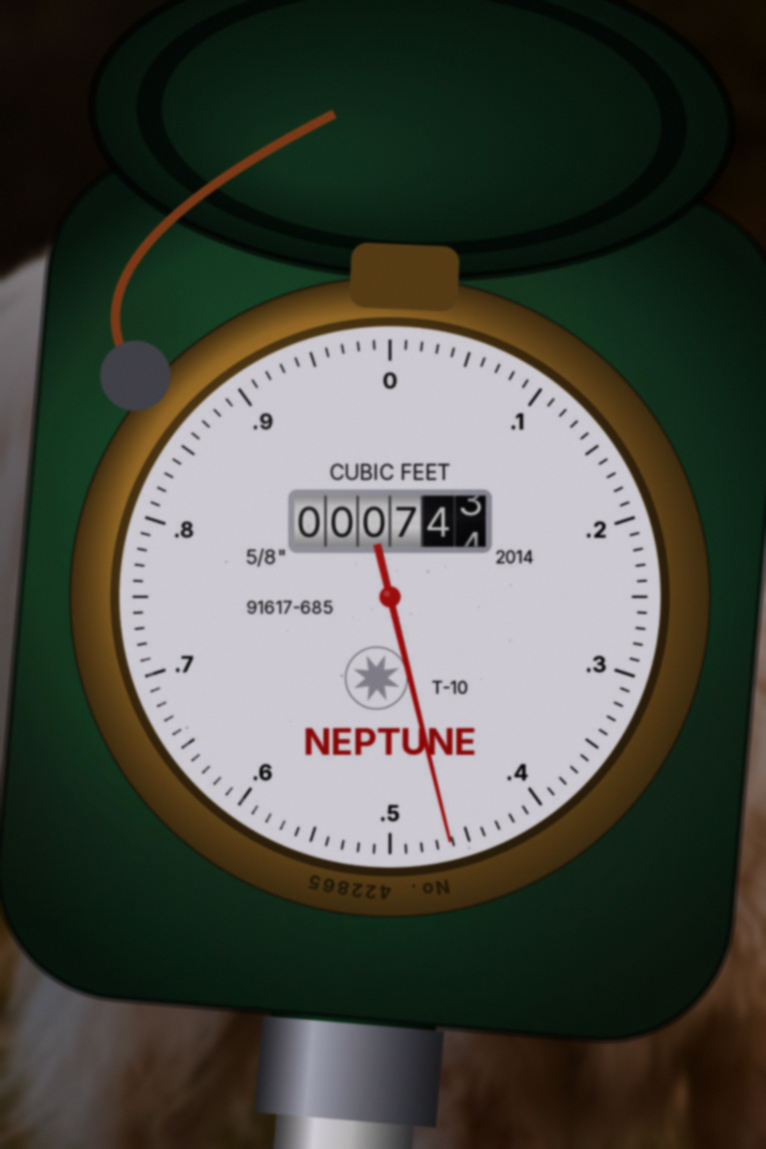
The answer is 743.46 ft³
